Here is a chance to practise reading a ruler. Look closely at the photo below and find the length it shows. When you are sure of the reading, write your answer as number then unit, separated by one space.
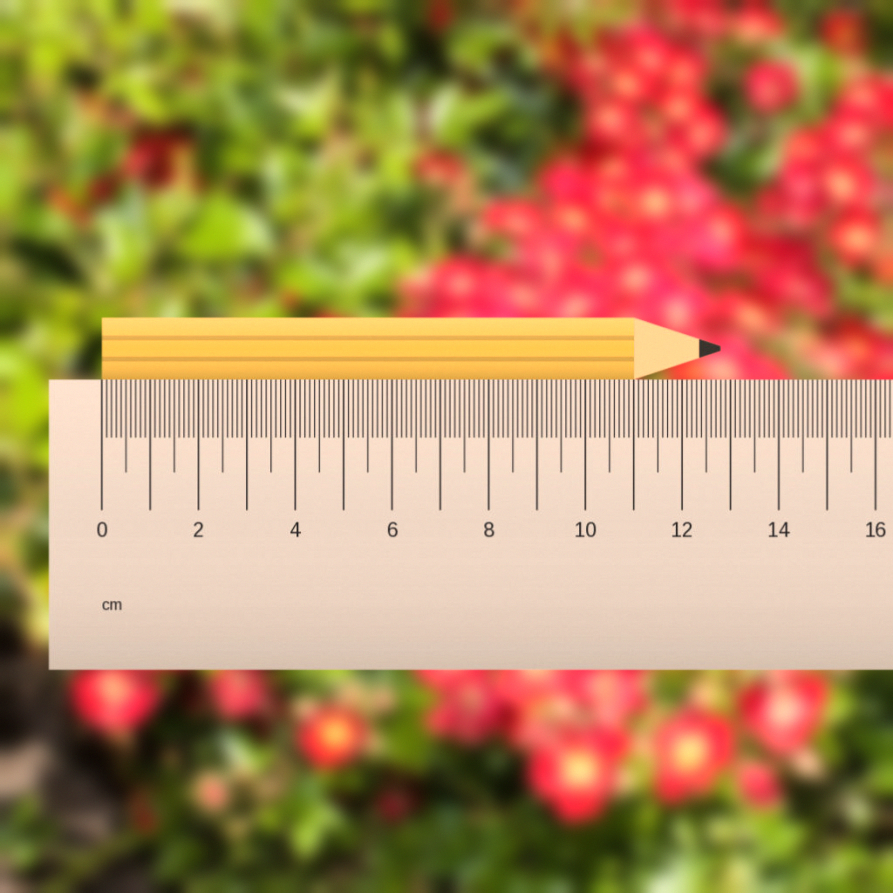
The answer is 12.8 cm
